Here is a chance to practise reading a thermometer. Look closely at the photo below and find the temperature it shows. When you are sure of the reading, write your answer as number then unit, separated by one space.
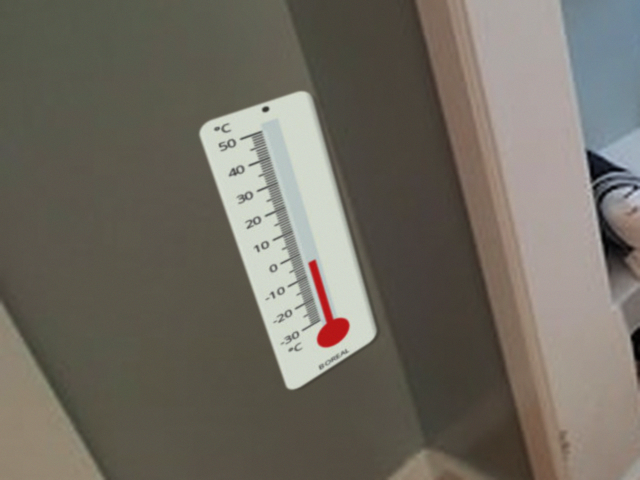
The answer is -5 °C
